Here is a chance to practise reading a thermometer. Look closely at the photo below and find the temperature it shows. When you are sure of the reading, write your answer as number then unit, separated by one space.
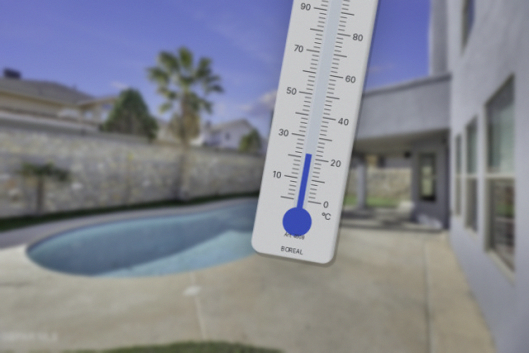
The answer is 22 °C
